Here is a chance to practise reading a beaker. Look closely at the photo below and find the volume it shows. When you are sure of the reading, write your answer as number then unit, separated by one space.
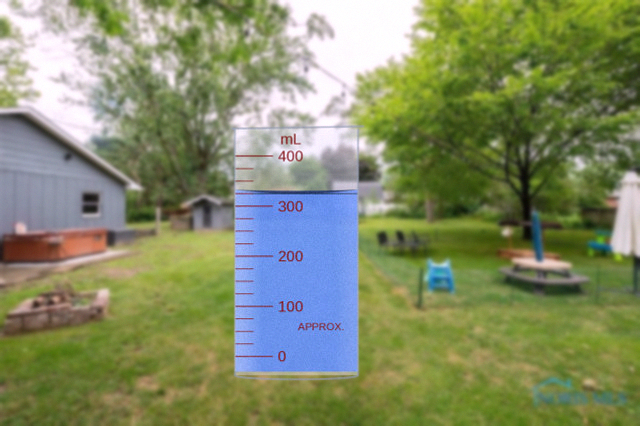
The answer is 325 mL
